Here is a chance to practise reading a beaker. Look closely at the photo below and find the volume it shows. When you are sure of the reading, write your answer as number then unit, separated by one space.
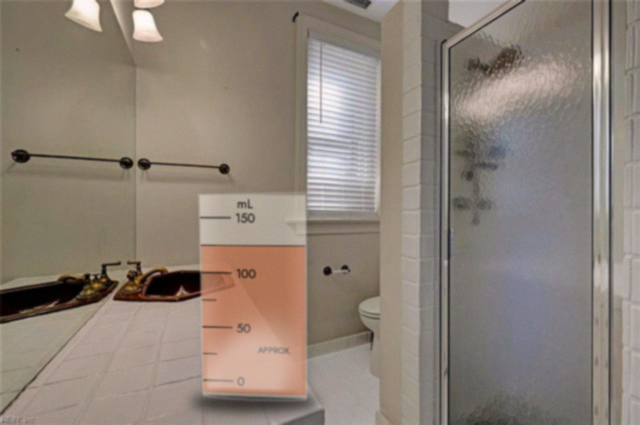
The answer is 125 mL
